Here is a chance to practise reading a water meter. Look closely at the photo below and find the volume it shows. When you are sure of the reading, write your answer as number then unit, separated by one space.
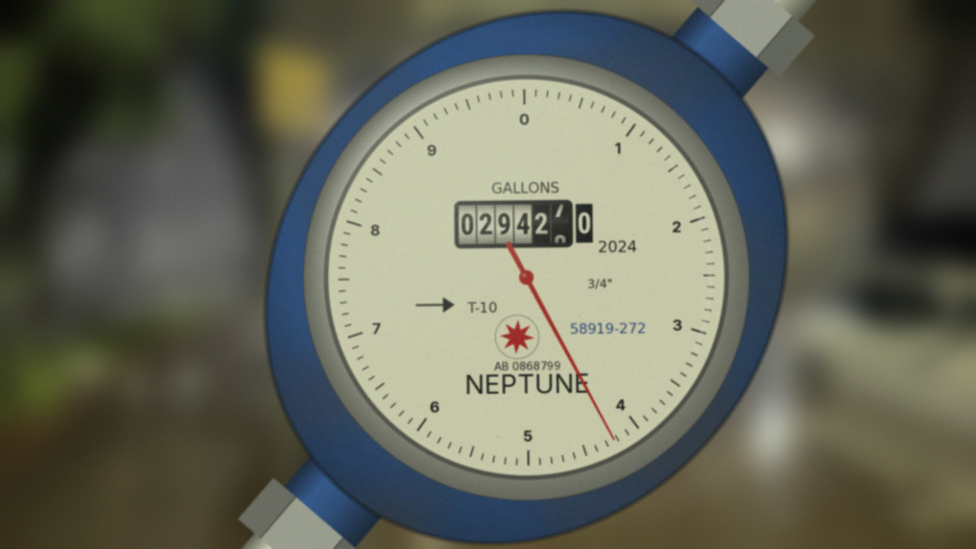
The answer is 294274.2 gal
